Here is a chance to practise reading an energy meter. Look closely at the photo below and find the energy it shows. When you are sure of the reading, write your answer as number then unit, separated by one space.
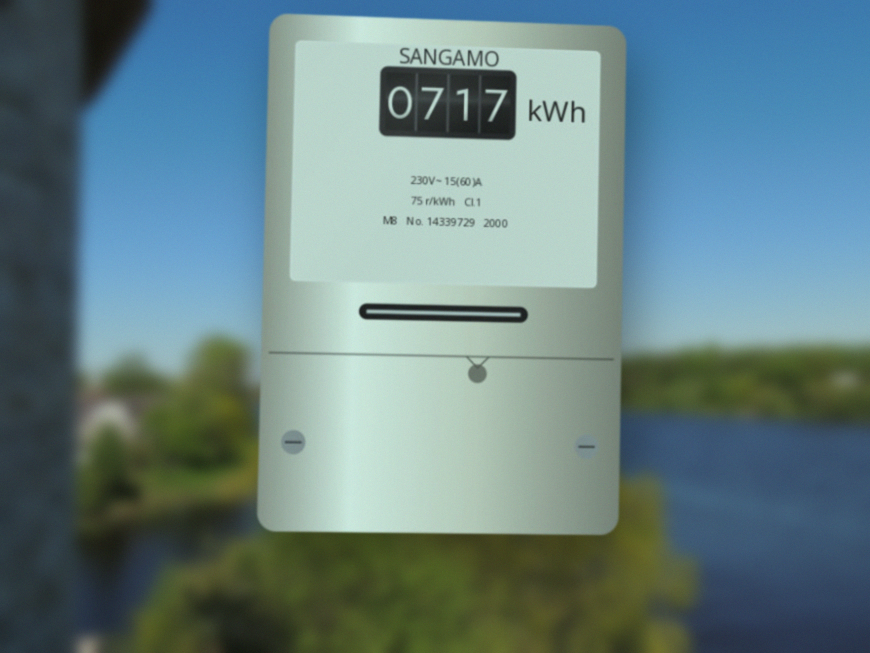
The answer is 717 kWh
